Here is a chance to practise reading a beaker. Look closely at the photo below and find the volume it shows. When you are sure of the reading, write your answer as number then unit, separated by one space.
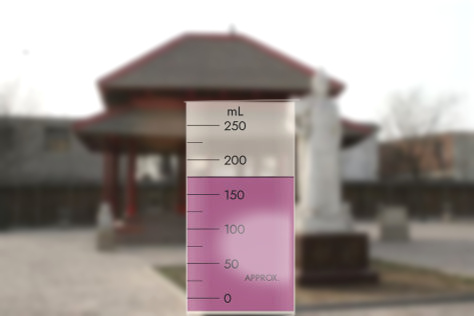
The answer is 175 mL
